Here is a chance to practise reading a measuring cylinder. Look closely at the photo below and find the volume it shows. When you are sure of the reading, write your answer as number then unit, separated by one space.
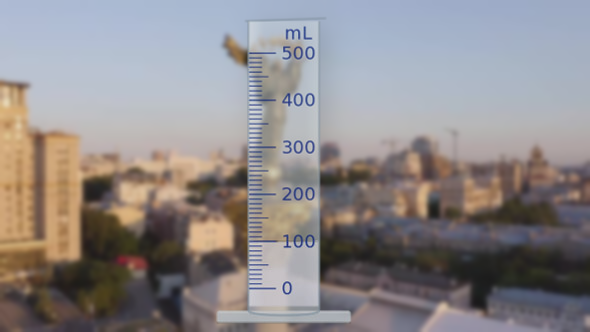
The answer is 100 mL
